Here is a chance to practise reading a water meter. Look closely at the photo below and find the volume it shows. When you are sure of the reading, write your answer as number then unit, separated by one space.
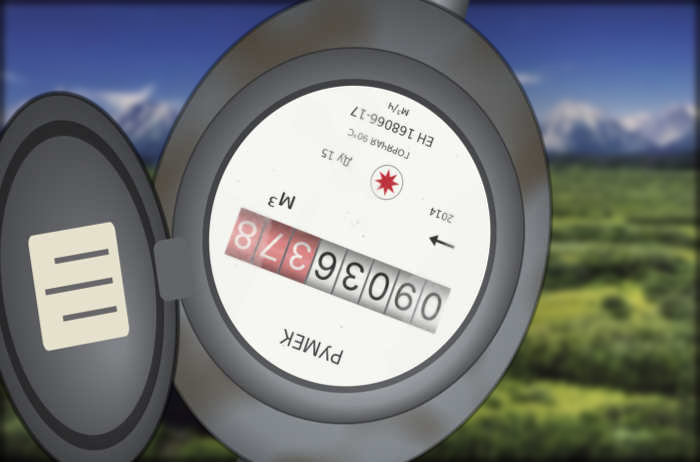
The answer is 9036.378 m³
